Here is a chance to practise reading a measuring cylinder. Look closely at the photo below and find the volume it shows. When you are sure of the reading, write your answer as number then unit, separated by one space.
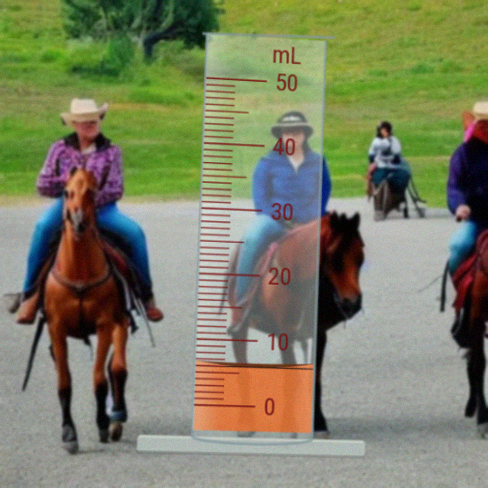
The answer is 6 mL
